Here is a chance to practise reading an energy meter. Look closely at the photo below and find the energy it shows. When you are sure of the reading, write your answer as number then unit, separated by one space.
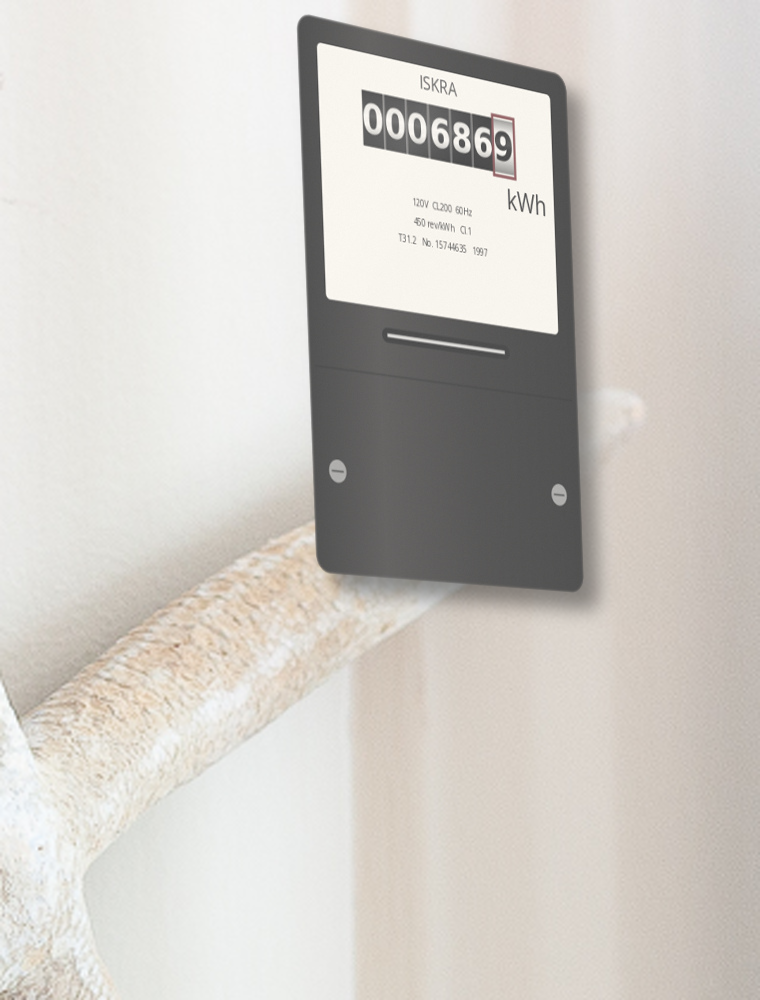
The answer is 686.9 kWh
